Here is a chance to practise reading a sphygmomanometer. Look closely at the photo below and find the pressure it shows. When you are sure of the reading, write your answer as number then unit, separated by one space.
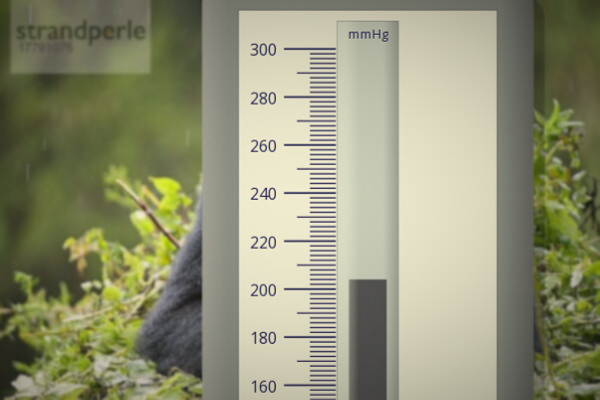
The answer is 204 mmHg
